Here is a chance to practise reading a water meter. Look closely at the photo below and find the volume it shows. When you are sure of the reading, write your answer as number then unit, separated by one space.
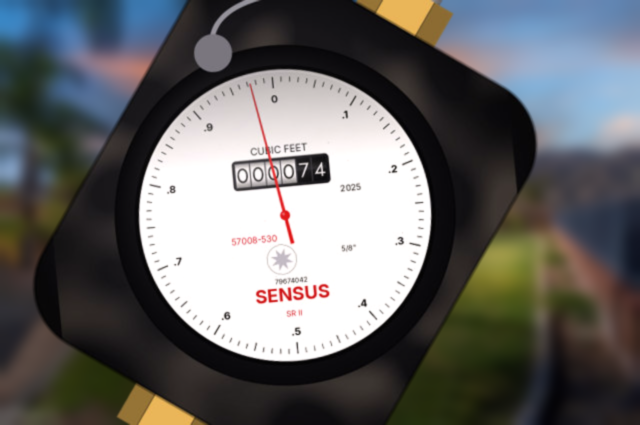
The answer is 73.97 ft³
